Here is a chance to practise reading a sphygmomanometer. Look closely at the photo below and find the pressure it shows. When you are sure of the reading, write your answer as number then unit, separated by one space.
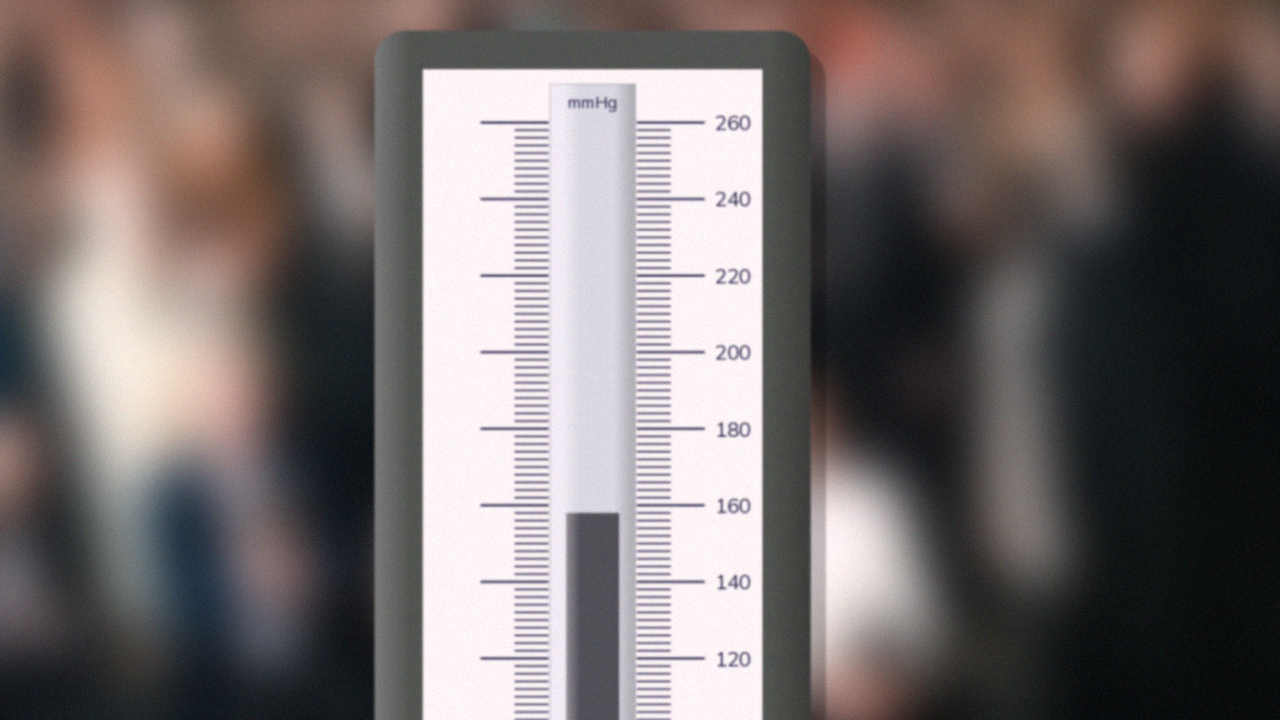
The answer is 158 mmHg
